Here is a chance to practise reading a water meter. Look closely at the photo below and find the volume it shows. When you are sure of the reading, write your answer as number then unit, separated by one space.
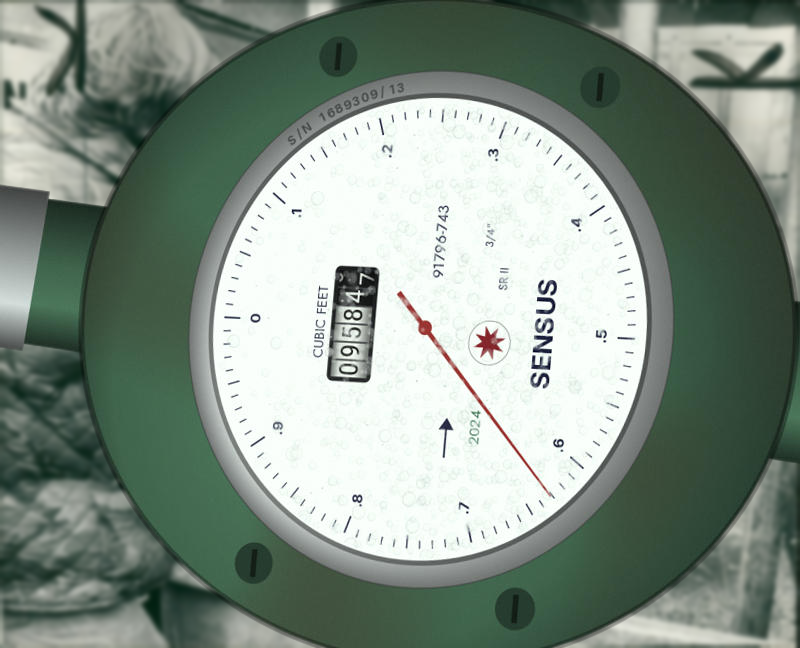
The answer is 95846.63 ft³
